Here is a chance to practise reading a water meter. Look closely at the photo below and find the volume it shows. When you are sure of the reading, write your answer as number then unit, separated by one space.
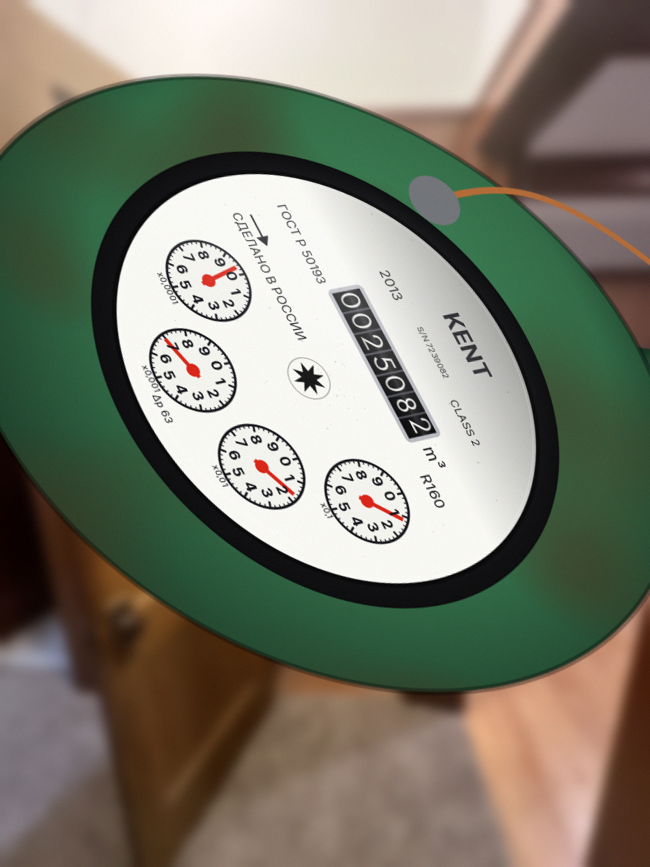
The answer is 25082.1169 m³
